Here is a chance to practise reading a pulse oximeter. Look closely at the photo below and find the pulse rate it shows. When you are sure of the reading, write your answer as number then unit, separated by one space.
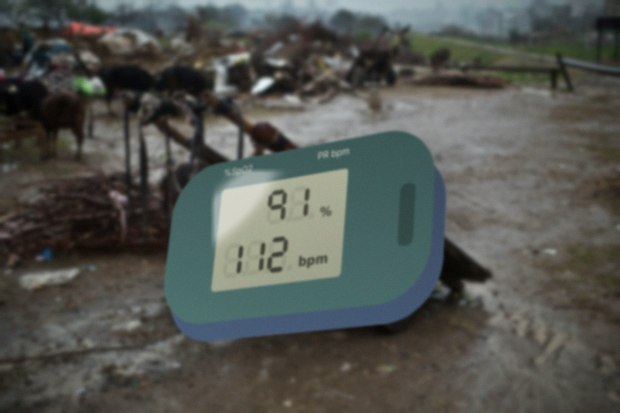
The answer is 112 bpm
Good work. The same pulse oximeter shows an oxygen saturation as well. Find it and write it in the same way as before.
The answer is 91 %
